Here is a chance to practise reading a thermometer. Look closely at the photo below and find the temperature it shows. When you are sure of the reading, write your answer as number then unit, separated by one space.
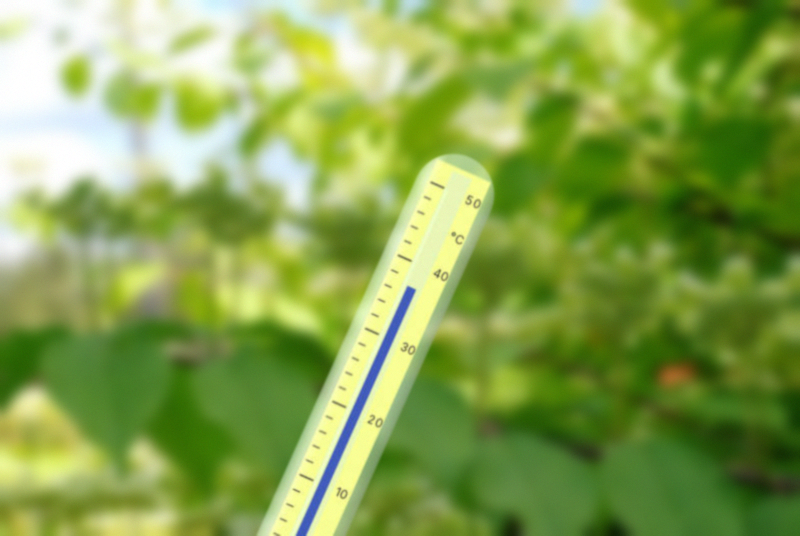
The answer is 37 °C
